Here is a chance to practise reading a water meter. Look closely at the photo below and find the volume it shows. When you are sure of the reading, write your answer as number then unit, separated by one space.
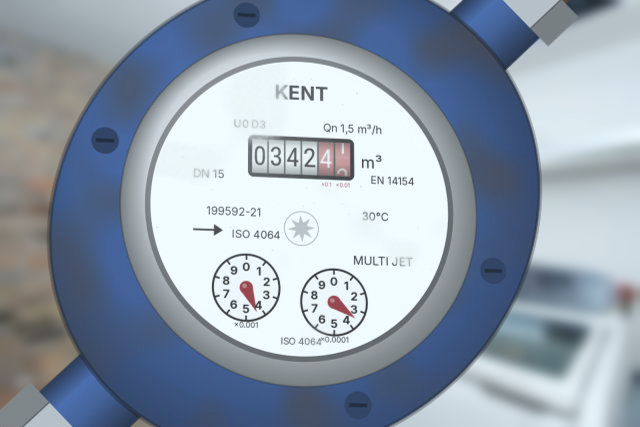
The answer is 342.4143 m³
